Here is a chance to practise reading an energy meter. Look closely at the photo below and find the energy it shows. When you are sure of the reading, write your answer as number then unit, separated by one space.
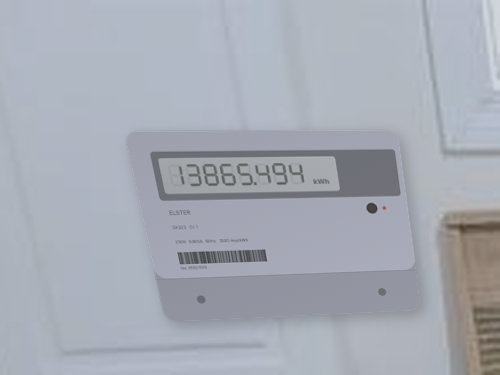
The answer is 13865.494 kWh
